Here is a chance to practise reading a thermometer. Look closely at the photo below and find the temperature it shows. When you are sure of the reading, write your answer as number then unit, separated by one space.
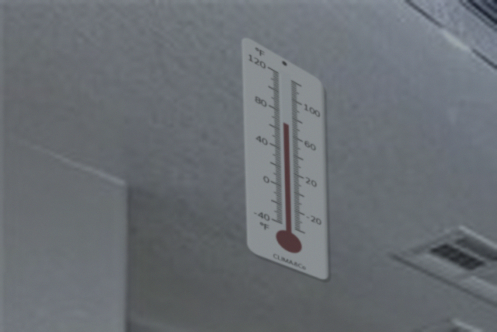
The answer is 70 °F
